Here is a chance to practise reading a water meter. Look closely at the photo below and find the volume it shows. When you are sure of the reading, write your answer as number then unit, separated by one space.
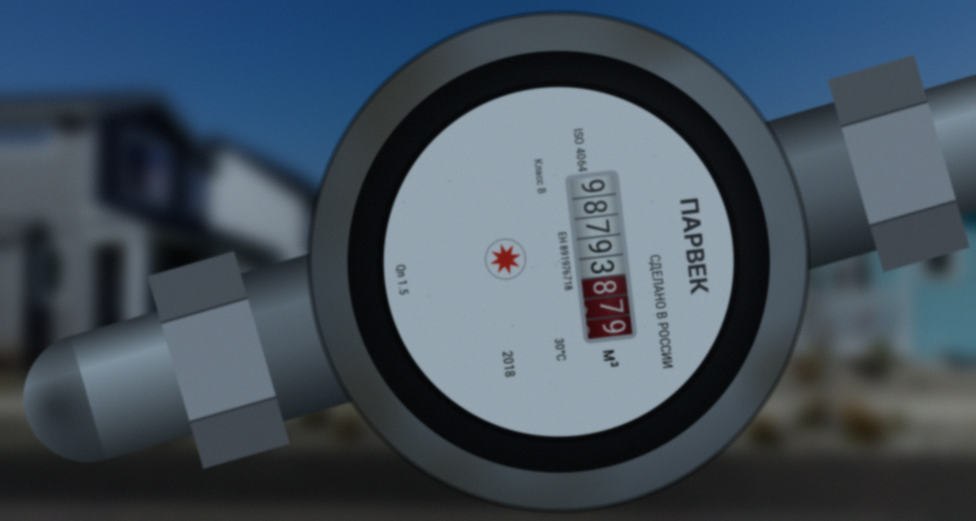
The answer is 98793.879 m³
